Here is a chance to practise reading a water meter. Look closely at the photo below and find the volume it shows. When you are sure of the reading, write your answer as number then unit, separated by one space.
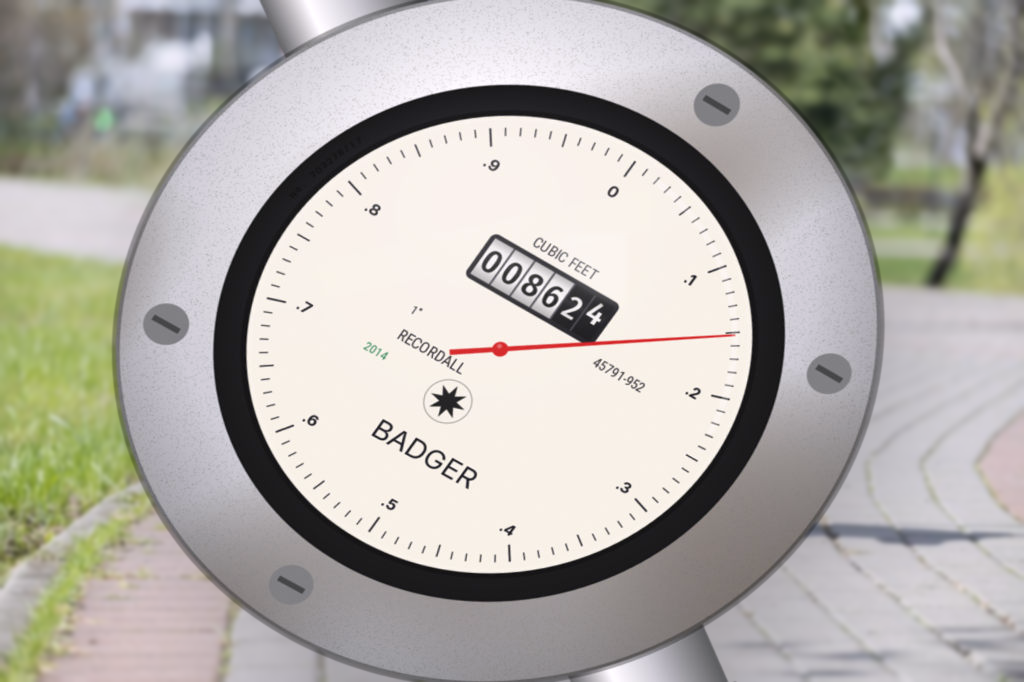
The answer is 8624.15 ft³
